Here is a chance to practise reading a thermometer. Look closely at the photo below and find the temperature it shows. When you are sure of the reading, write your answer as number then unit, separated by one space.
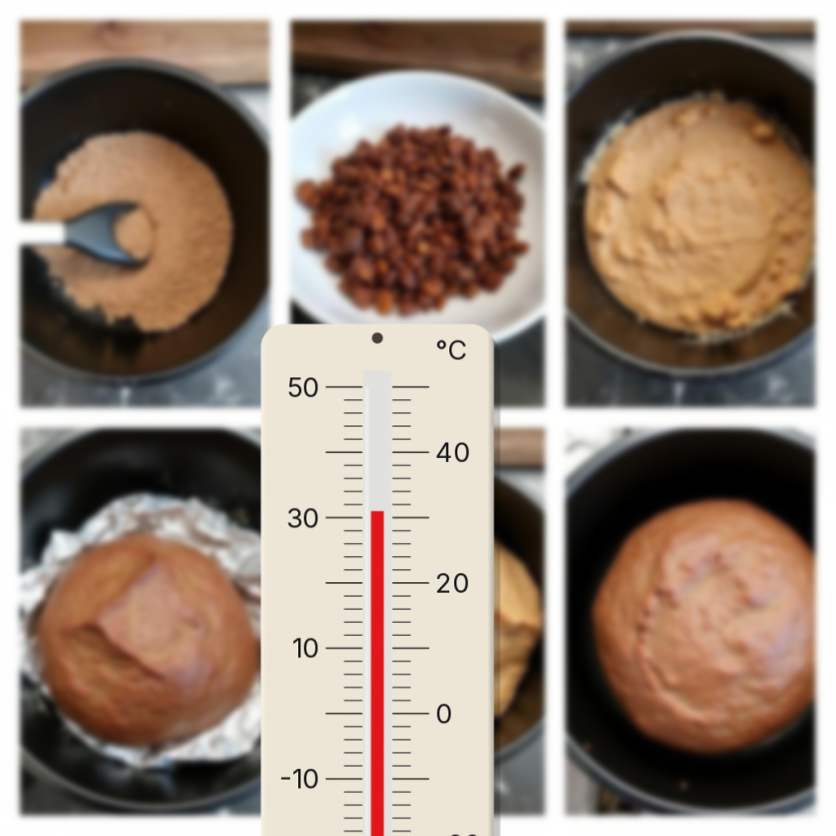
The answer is 31 °C
